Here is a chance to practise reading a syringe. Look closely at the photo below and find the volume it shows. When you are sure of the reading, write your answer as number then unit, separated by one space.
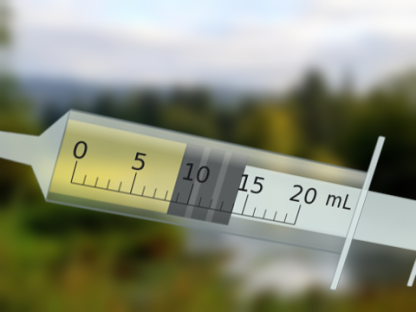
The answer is 8.5 mL
